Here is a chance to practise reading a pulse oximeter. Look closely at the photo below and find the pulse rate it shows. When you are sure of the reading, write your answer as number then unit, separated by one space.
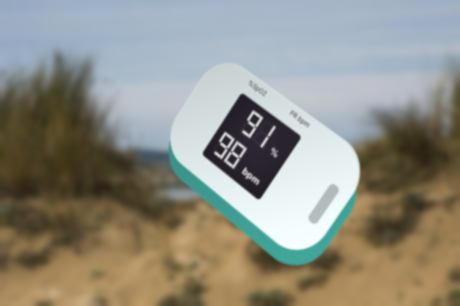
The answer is 98 bpm
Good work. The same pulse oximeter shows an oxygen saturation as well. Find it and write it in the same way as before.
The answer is 91 %
